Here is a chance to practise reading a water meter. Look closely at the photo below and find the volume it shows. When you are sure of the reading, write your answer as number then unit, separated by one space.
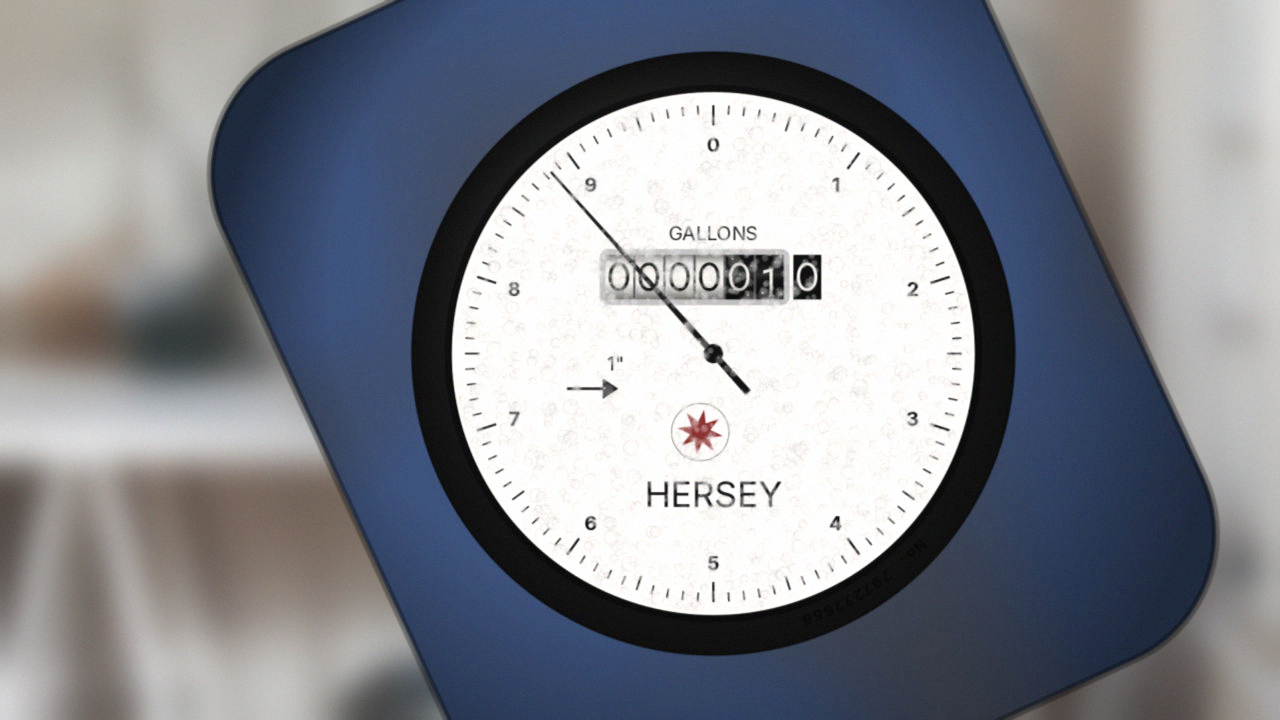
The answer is 8.8 gal
